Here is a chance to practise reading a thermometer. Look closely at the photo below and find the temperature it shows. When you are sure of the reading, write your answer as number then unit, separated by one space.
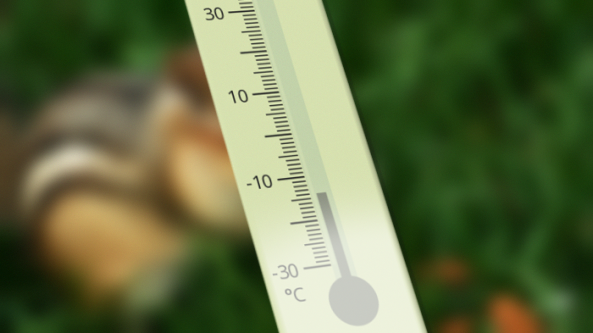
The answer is -14 °C
